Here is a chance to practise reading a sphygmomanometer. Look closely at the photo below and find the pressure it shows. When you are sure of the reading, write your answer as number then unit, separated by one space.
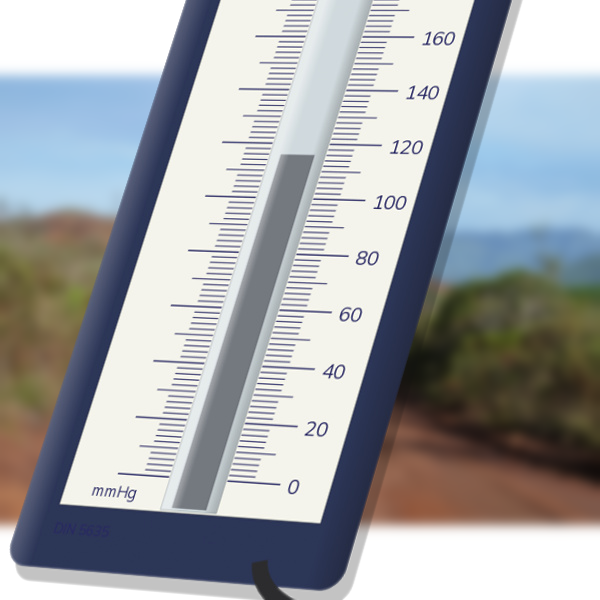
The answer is 116 mmHg
